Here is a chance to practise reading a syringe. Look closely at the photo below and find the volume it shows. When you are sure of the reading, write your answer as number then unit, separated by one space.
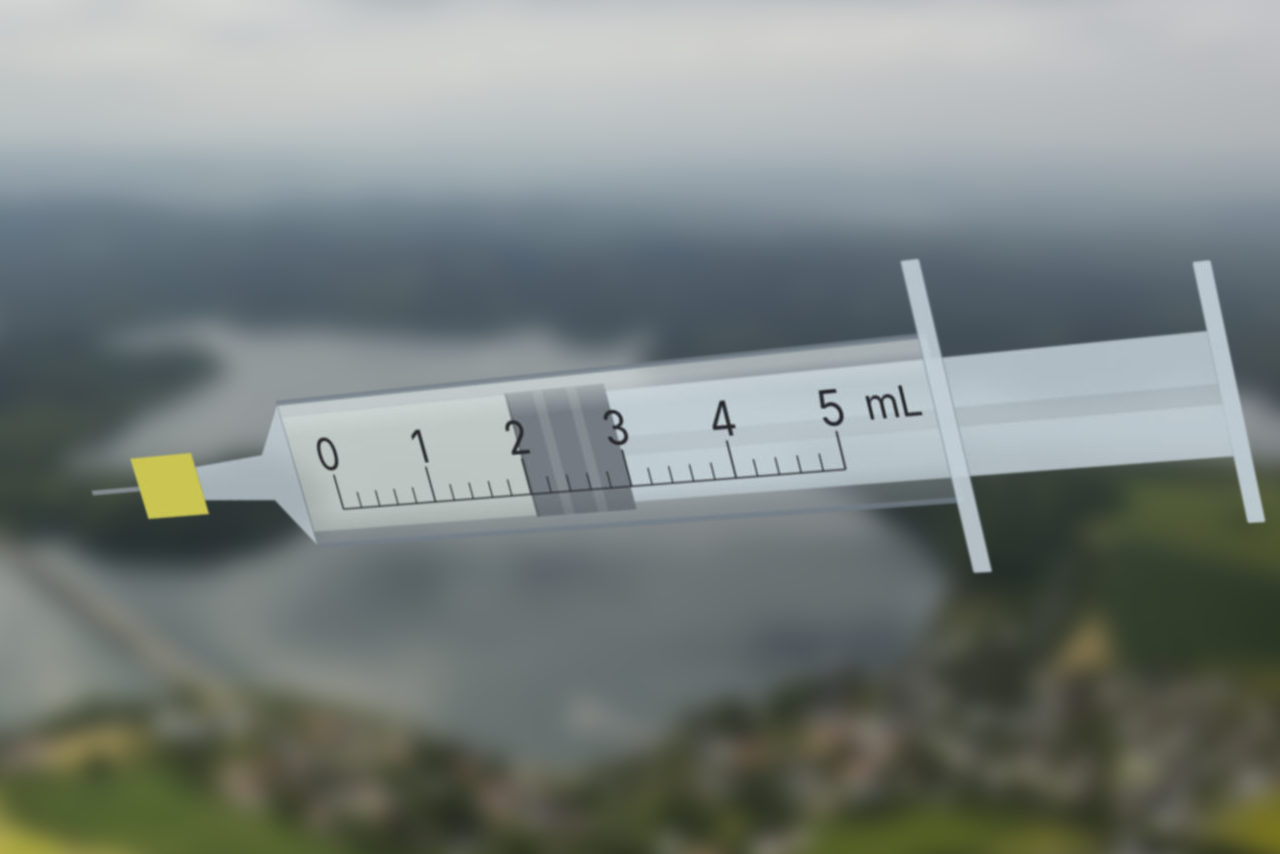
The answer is 2 mL
